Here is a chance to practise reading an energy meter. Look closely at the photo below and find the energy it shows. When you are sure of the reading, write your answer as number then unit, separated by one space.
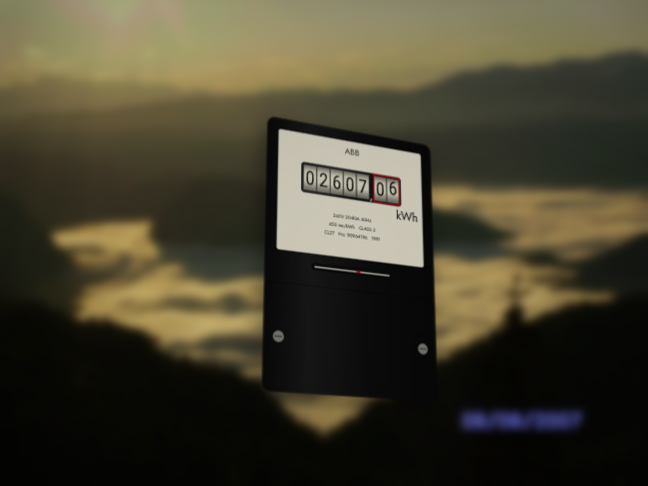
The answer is 2607.06 kWh
